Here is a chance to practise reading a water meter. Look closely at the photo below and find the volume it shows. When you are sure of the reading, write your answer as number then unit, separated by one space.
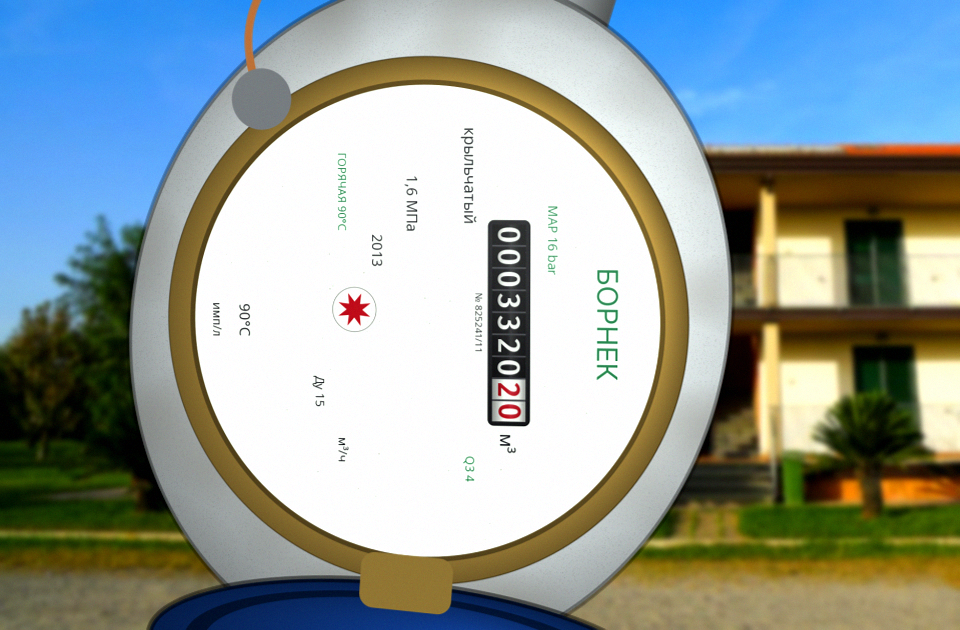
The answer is 3320.20 m³
